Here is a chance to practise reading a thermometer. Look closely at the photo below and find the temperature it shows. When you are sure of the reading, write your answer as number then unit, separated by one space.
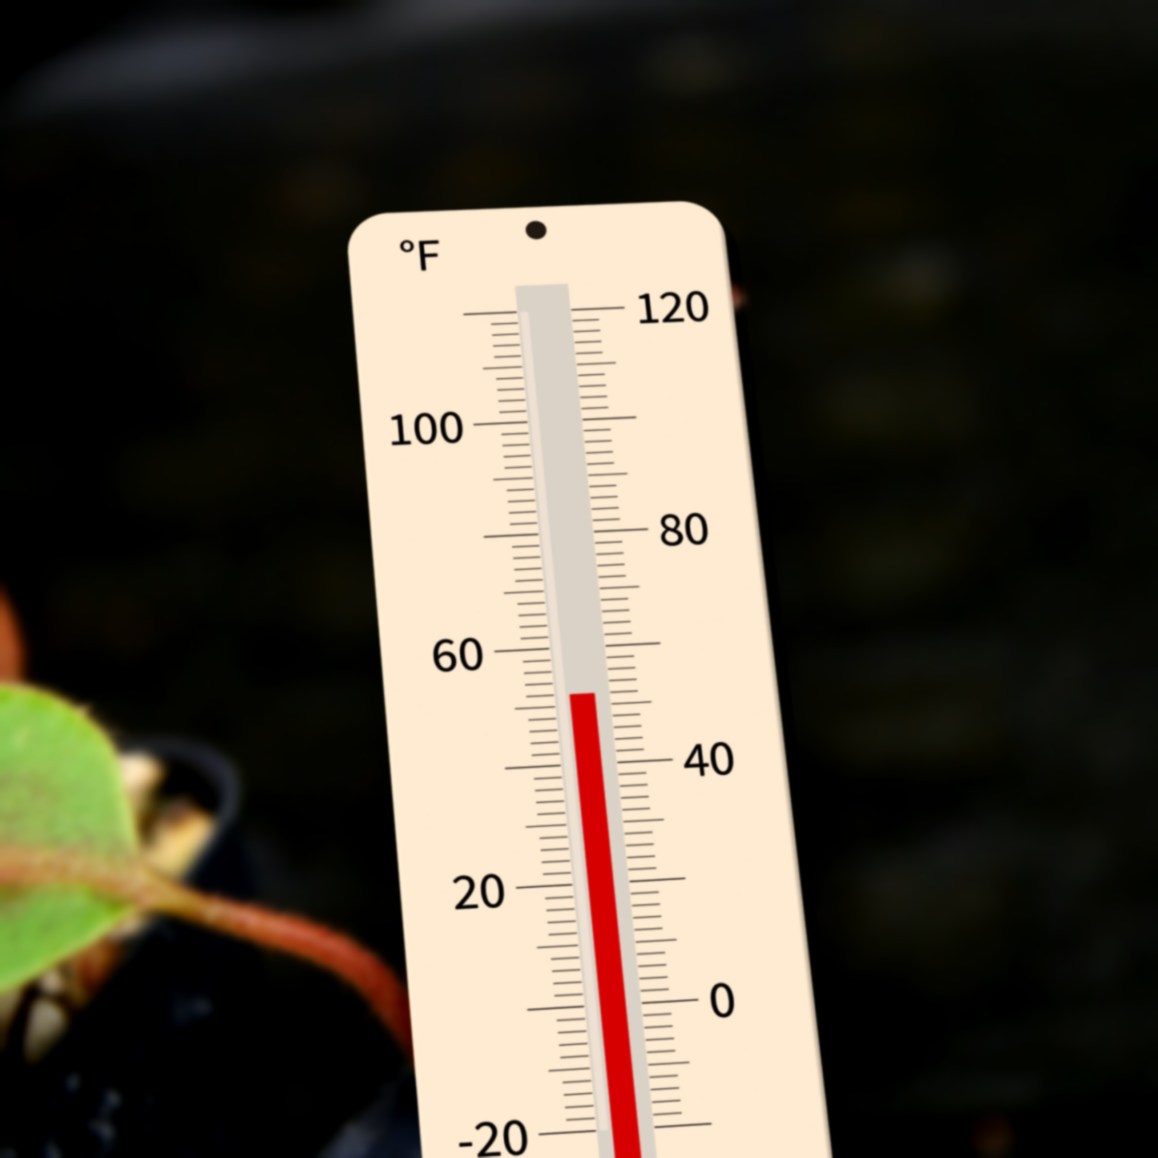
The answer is 52 °F
